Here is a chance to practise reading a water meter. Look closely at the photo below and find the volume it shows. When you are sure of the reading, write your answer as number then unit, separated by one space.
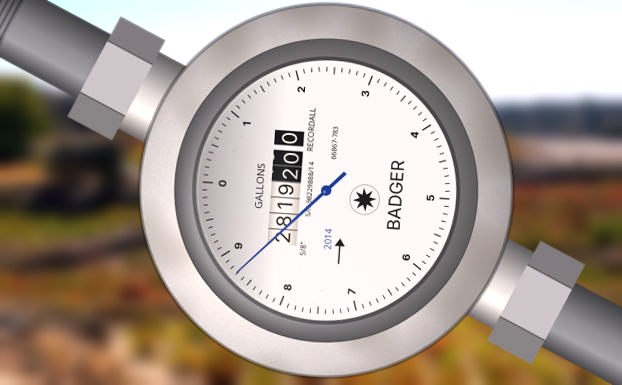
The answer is 2819198.7 gal
